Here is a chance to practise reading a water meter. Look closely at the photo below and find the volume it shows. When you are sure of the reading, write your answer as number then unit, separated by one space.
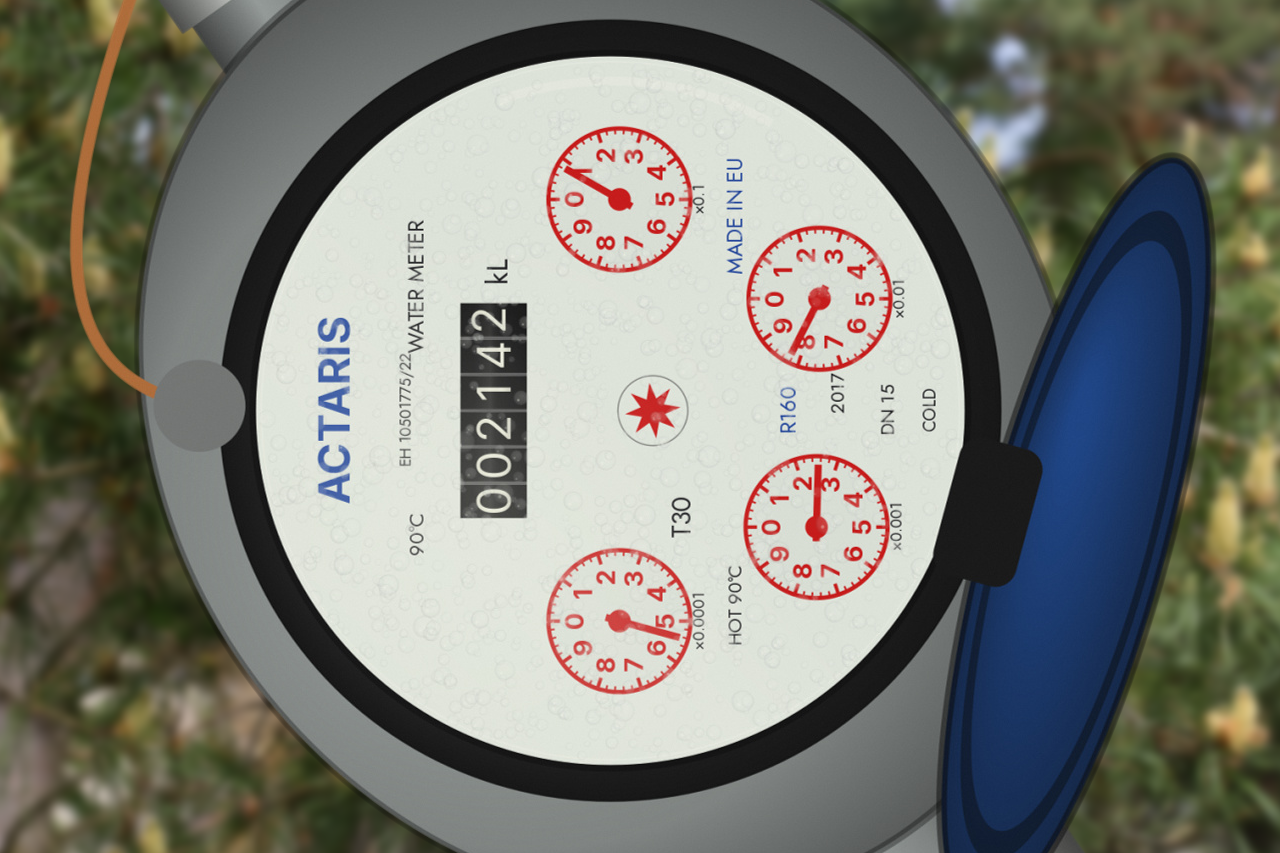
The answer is 2142.0825 kL
